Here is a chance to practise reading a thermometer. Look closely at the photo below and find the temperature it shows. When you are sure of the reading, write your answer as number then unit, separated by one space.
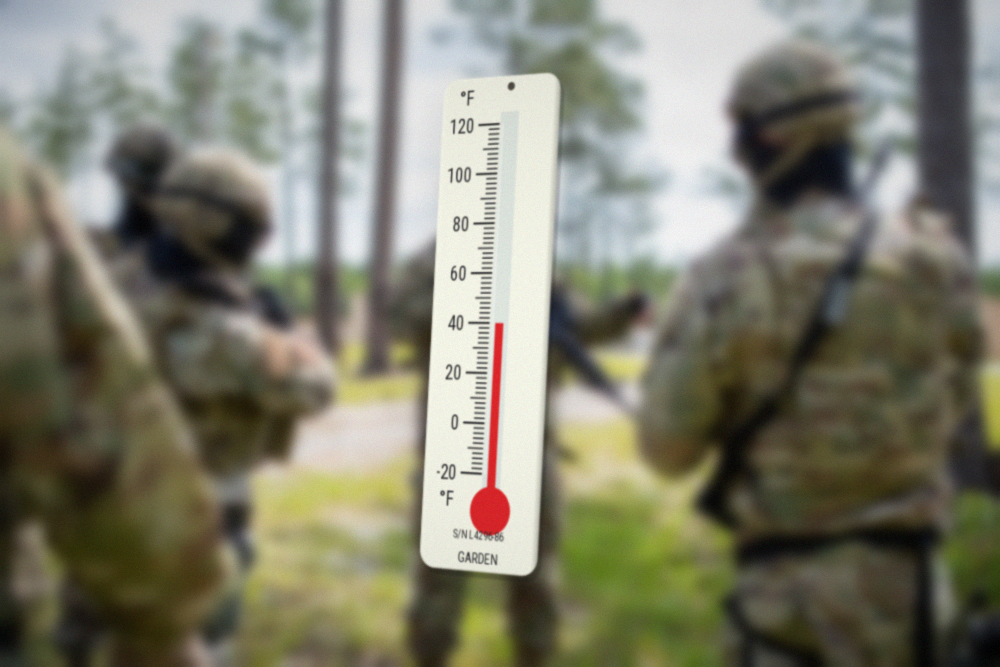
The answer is 40 °F
